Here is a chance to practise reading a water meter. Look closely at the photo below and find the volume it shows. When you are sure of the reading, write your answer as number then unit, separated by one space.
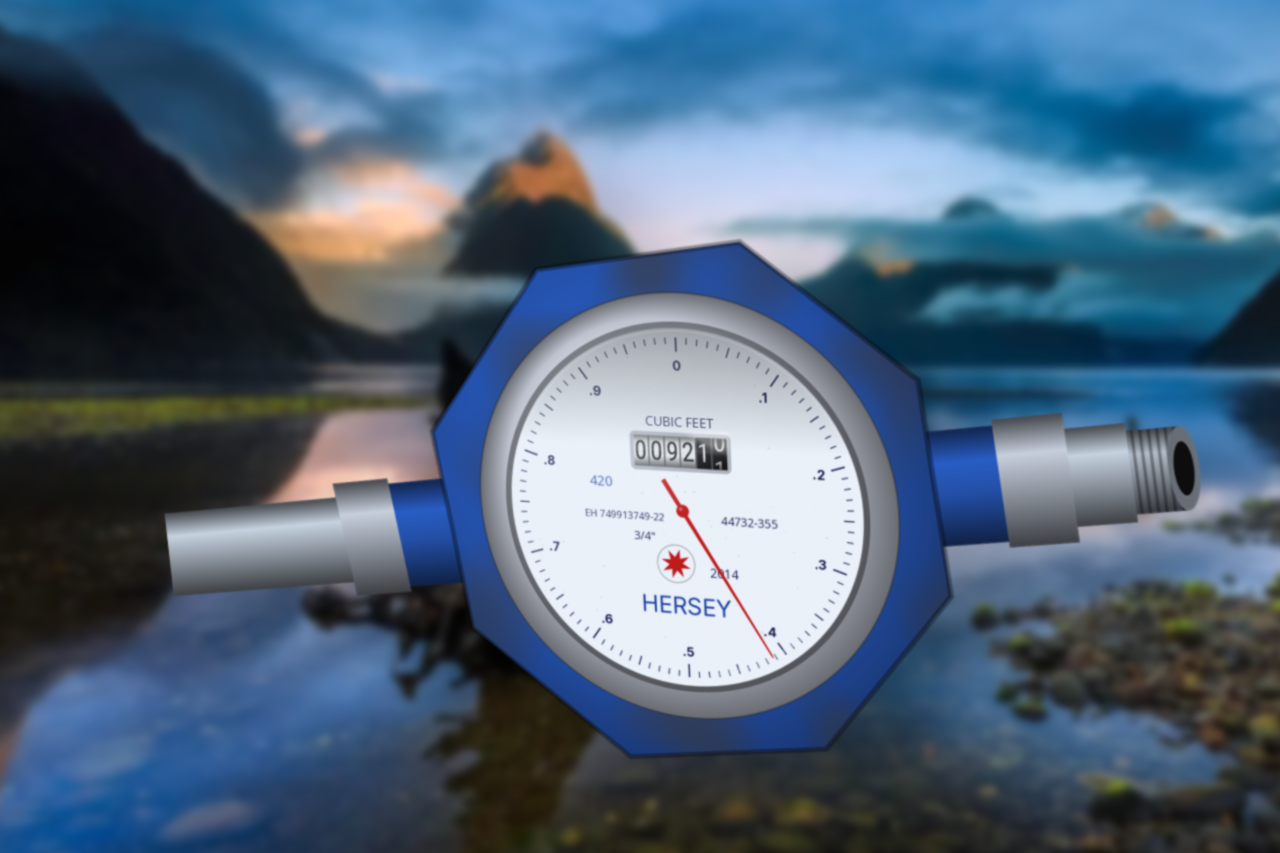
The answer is 9210.41 ft³
